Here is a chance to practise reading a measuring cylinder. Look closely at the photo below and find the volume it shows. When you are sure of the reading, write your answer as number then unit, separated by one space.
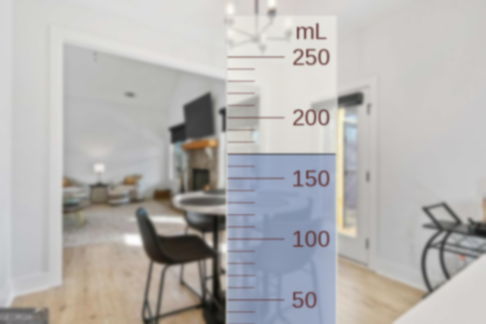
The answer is 170 mL
